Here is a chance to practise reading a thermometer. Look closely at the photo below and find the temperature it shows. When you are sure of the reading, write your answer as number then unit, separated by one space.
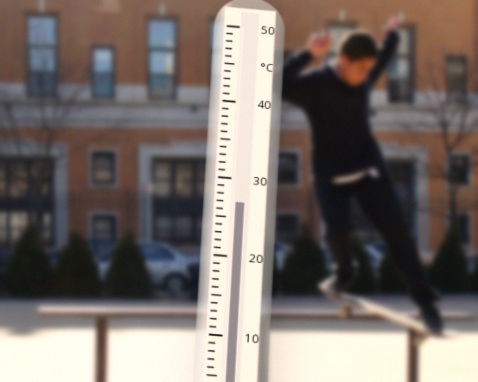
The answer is 27 °C
